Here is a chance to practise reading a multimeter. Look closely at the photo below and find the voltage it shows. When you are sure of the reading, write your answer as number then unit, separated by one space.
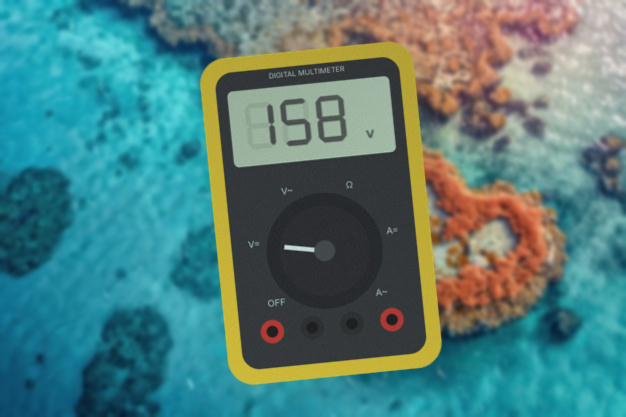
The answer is 158 V
